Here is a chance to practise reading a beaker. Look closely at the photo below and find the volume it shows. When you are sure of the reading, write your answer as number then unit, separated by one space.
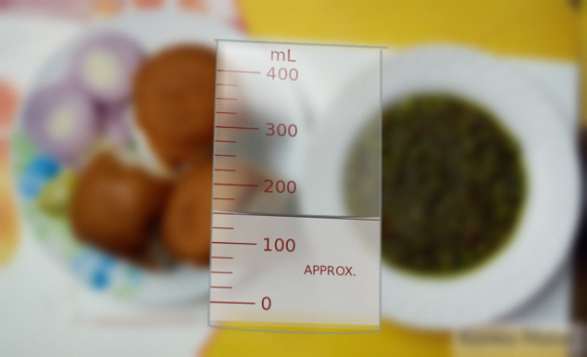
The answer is 150 mL
